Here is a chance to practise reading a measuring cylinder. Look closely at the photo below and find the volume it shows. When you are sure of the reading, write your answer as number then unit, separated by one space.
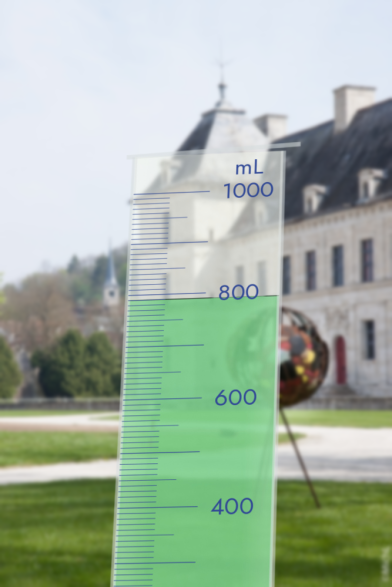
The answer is 790 mL
